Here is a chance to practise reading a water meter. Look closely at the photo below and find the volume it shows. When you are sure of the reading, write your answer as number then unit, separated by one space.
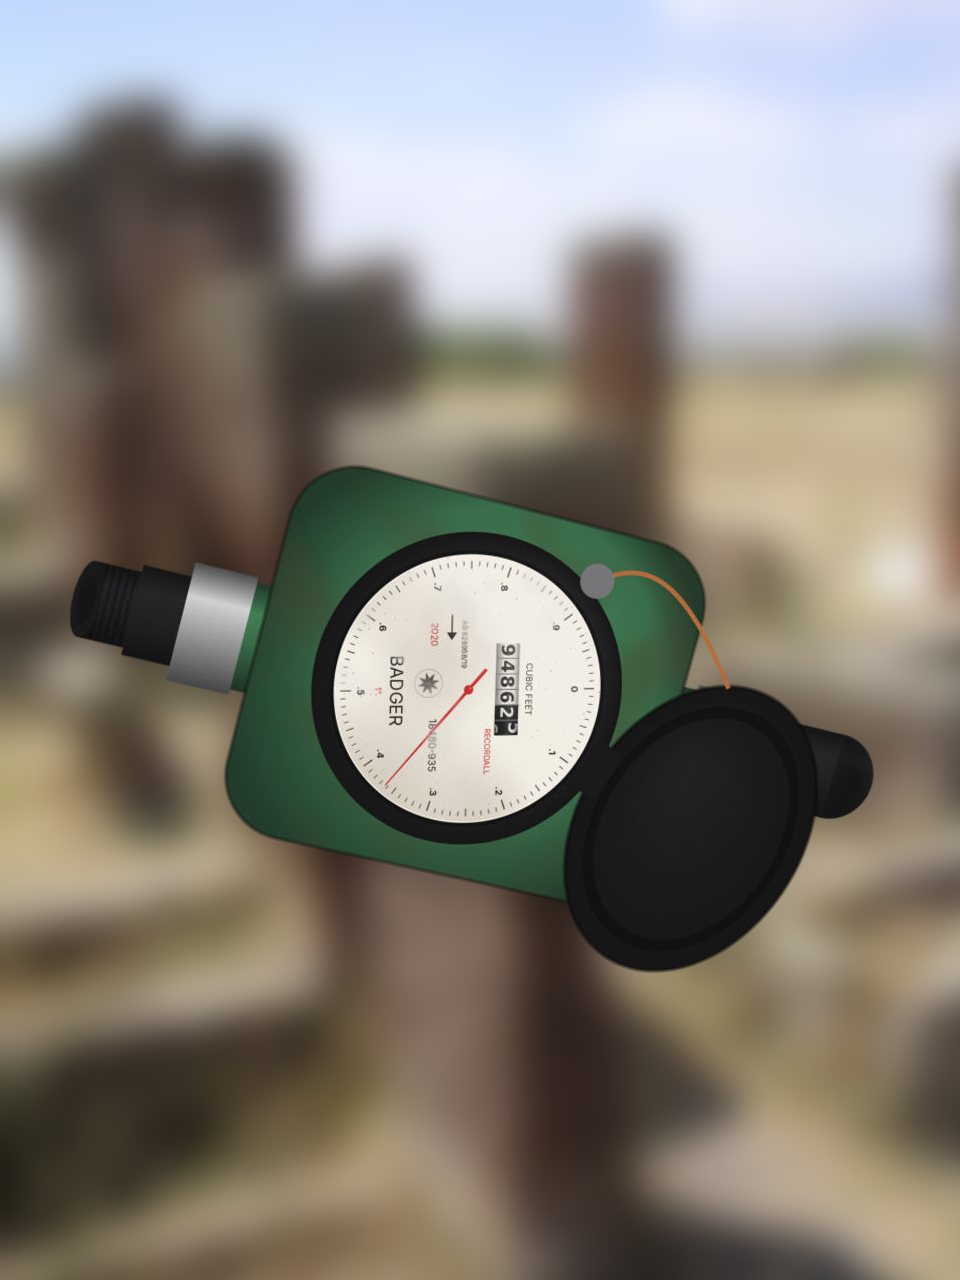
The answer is 948625.36 ft³
